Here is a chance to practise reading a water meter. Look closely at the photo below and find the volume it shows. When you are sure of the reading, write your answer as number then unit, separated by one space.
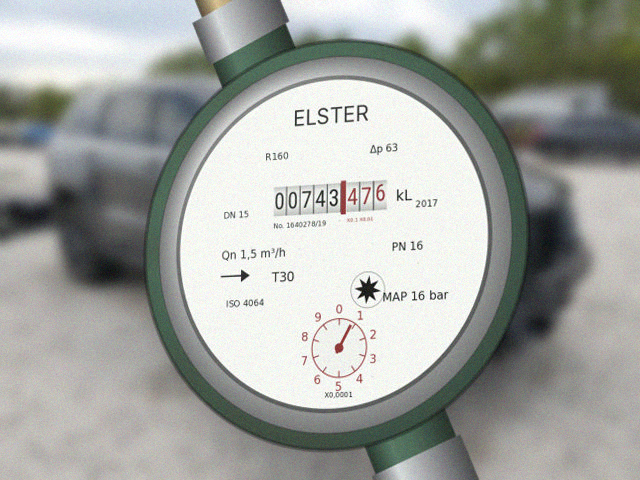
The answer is 743.4760 kL
